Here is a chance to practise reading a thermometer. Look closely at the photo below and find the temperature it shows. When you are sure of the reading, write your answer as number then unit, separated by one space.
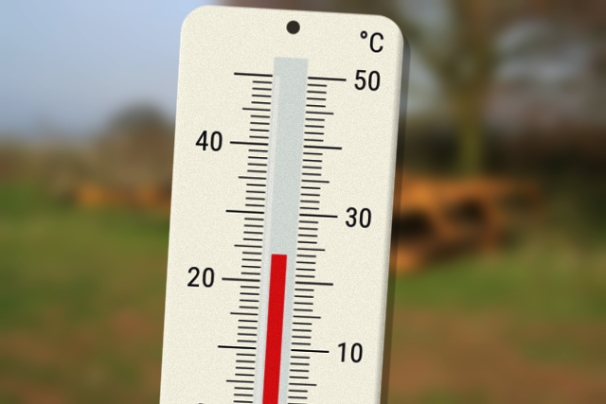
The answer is 24 °C
